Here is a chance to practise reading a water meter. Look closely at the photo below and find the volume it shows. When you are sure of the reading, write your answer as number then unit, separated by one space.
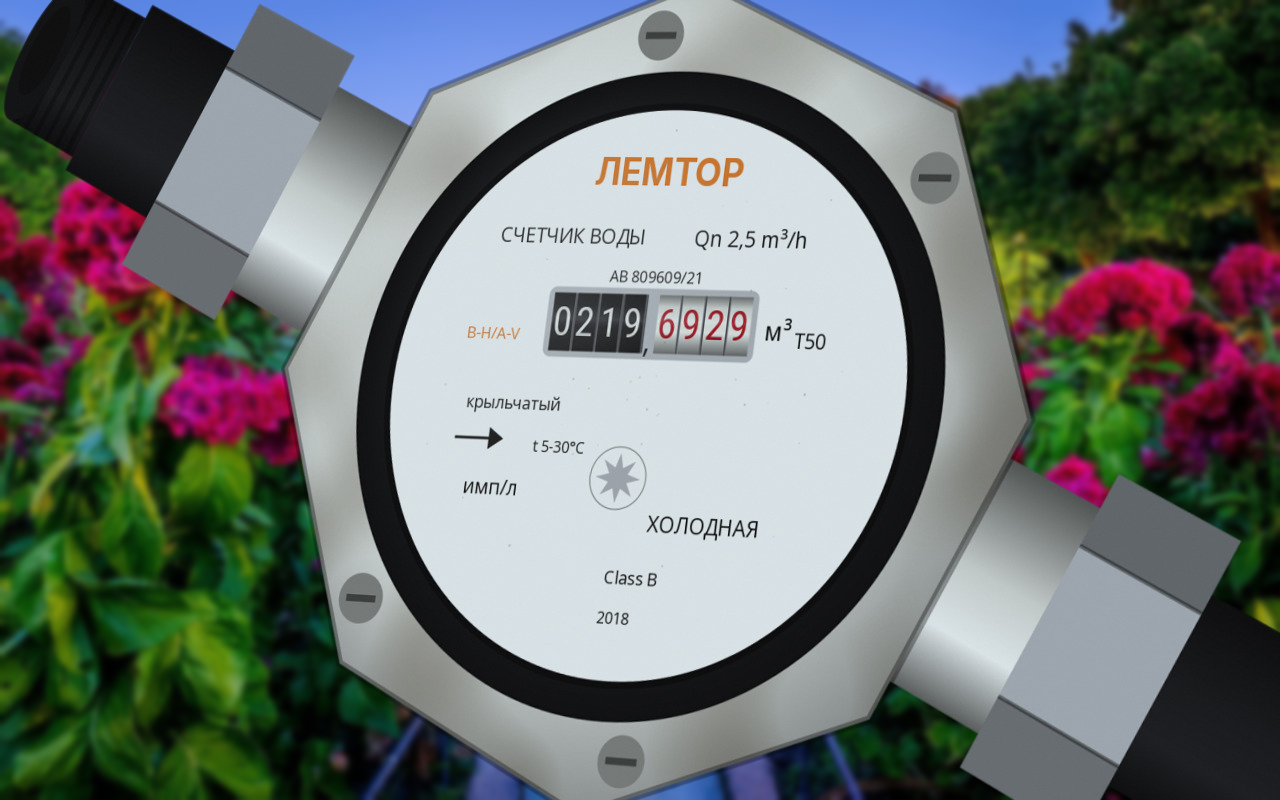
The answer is 219.6929 m³
